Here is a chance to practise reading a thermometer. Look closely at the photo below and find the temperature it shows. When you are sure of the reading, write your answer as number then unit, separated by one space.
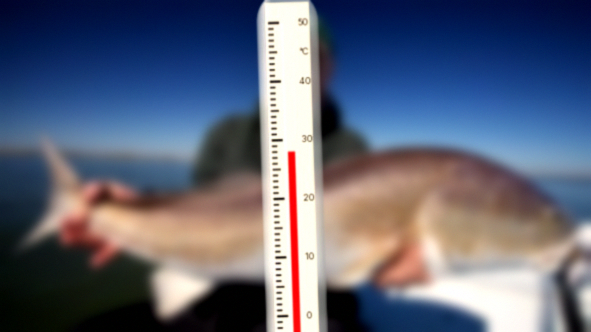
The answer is 28 °C
